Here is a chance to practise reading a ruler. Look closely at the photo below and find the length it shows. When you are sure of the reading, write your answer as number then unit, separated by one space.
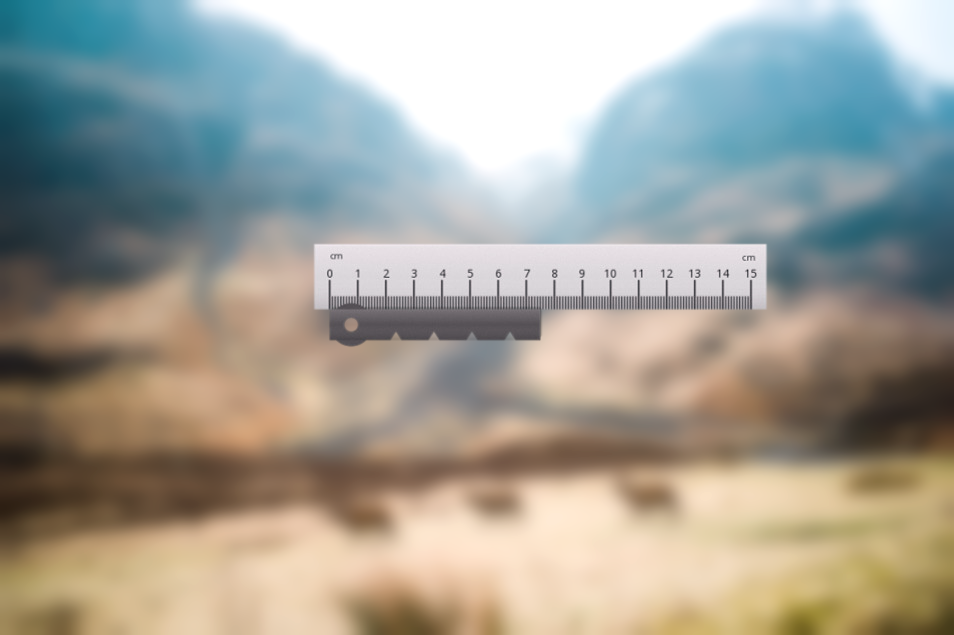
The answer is 7.5 cm
